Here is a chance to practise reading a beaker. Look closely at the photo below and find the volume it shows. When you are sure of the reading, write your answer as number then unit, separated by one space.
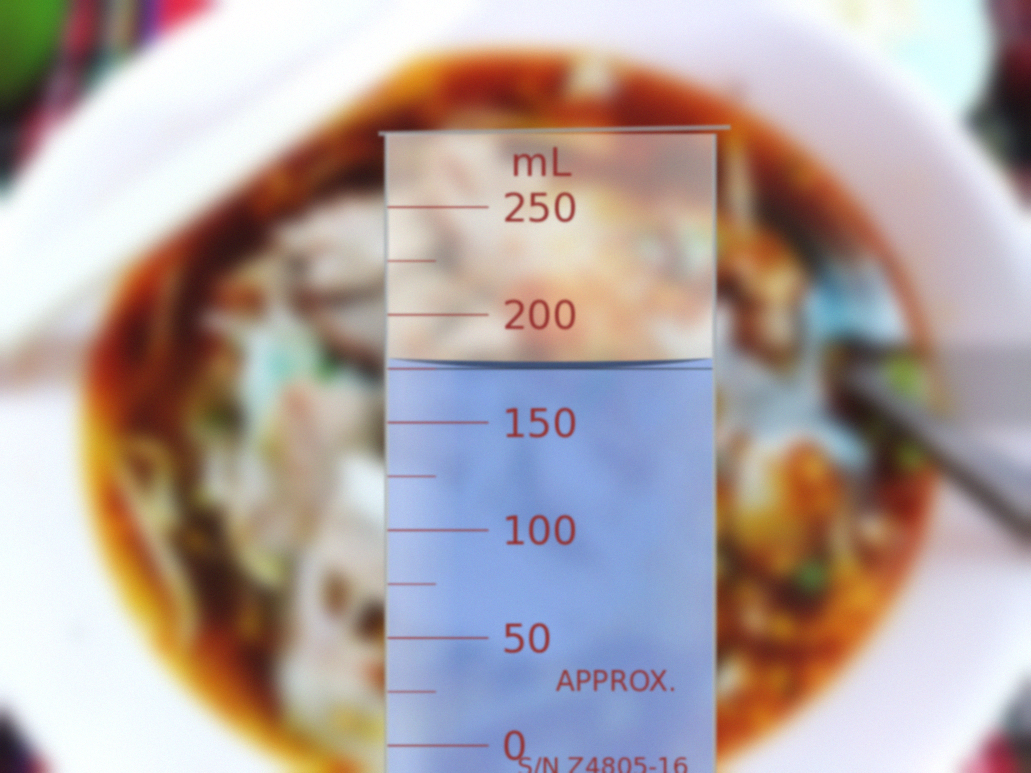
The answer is 175 mL
